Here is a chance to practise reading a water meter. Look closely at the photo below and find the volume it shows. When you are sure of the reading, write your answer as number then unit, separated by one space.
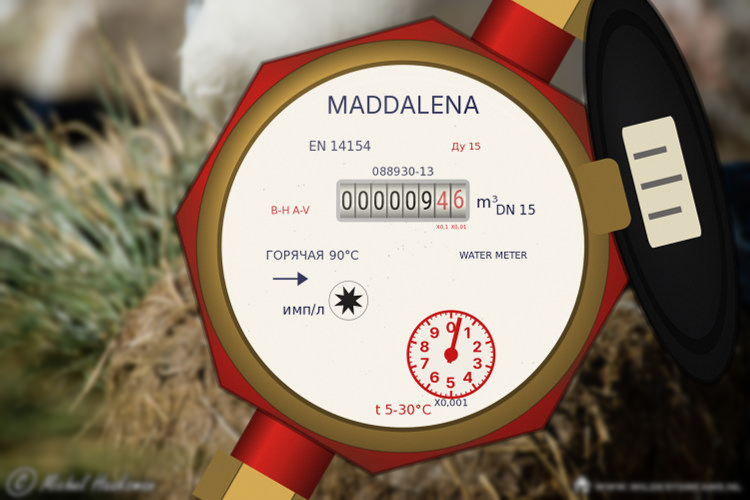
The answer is 9.460 m³
